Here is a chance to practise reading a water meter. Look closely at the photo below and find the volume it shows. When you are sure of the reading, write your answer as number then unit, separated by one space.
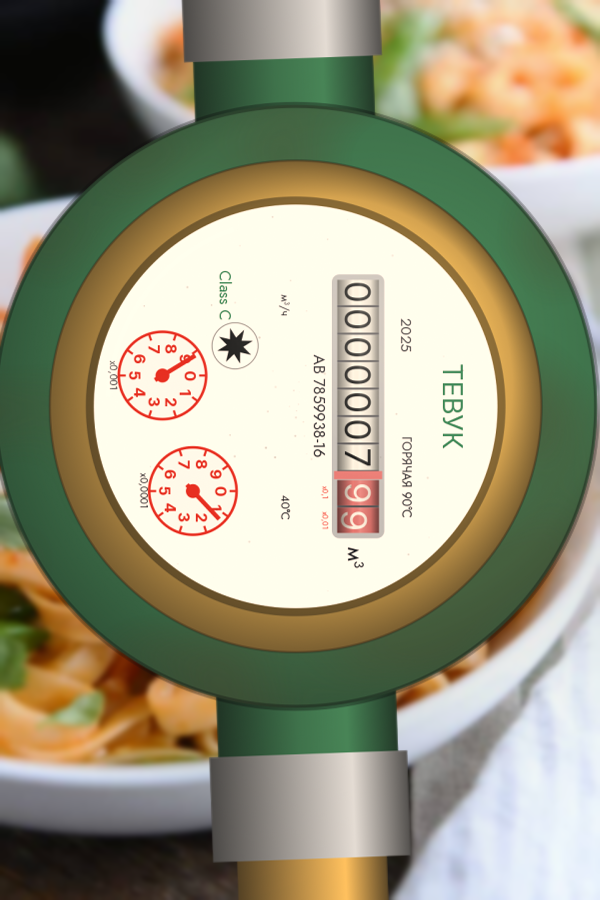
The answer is 7.9891 m³
